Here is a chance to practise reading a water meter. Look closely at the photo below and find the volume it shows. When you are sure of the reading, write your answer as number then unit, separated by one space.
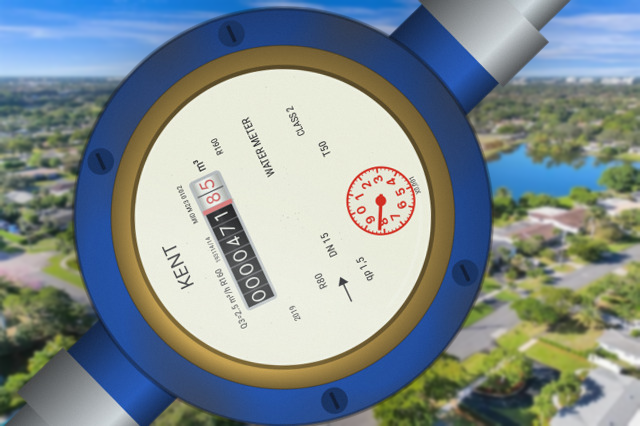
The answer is 471.858 m³
